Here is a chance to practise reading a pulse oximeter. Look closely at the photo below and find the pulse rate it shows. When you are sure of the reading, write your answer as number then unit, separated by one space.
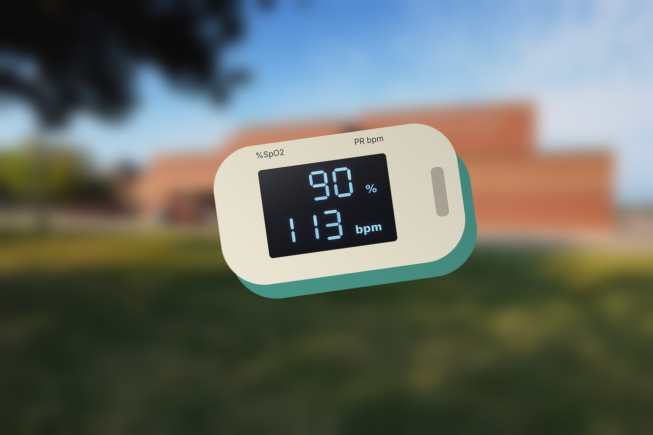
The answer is 113 bpm
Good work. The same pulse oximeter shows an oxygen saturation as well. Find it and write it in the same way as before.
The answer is 90 %
